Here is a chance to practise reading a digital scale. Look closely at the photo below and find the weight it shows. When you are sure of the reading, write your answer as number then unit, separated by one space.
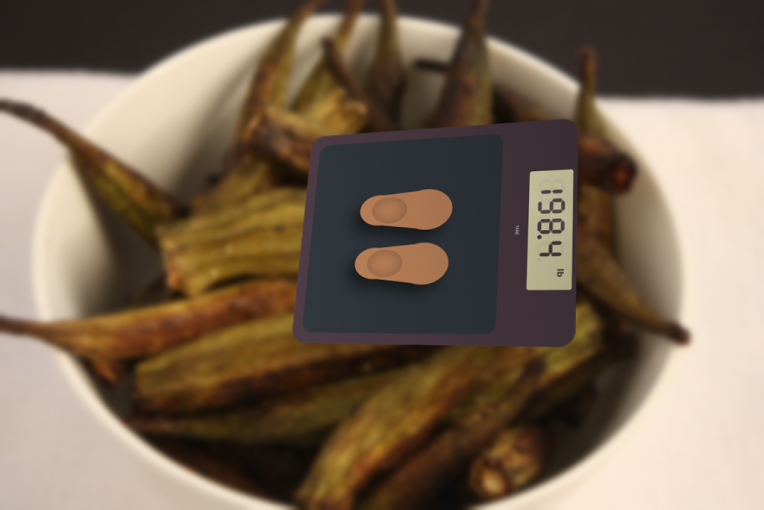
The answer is 198.4 lb
